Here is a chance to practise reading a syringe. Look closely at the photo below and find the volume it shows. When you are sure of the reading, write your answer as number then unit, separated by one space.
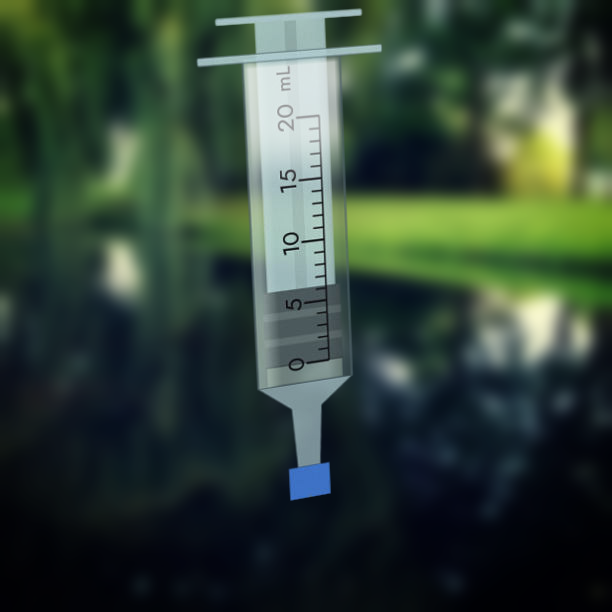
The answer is 0 mL
